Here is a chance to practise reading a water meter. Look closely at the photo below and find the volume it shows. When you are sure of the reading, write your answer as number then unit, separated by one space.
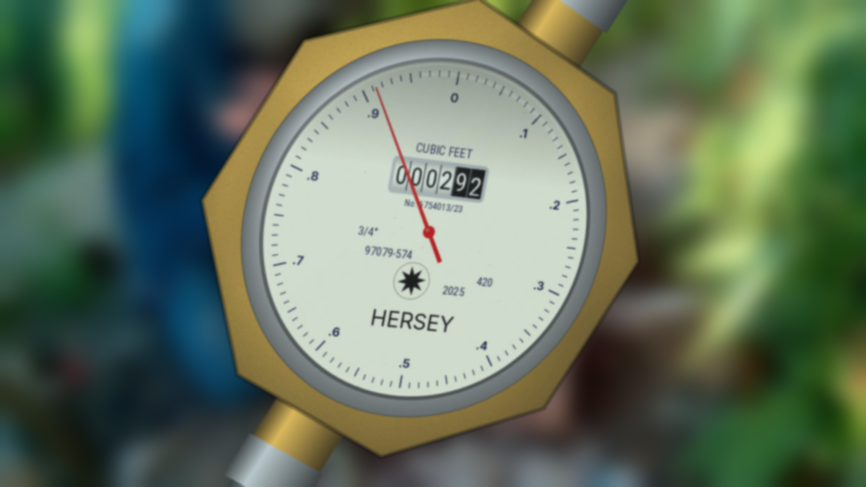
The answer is 291.91 ft³
